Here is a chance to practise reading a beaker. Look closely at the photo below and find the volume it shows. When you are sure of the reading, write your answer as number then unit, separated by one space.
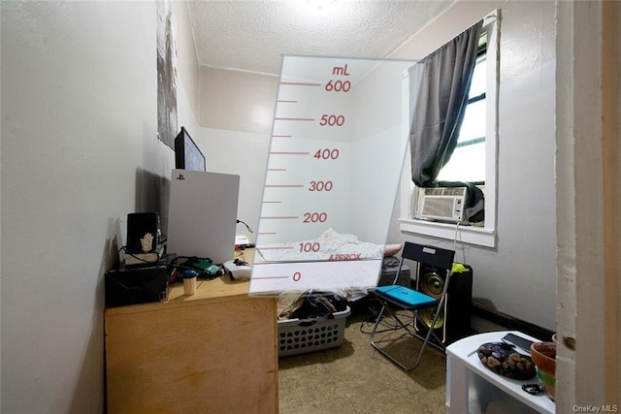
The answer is 50 mL
